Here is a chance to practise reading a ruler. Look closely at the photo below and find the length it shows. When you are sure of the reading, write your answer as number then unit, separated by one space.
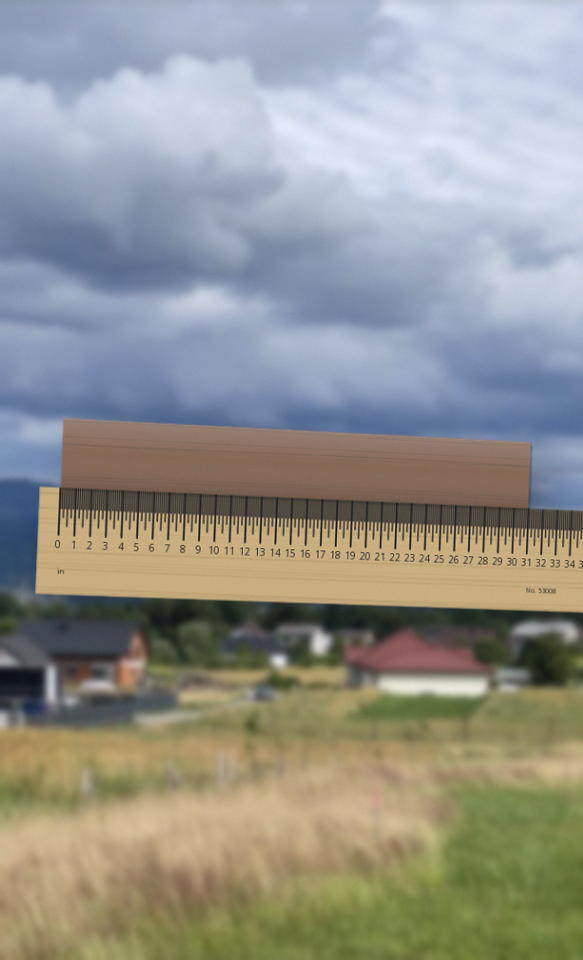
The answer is 31 in
